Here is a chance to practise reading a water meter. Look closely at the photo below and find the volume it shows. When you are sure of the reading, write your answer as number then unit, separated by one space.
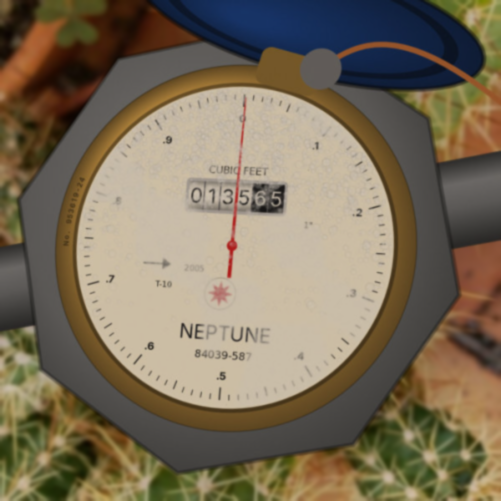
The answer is 13565.00 ft³
